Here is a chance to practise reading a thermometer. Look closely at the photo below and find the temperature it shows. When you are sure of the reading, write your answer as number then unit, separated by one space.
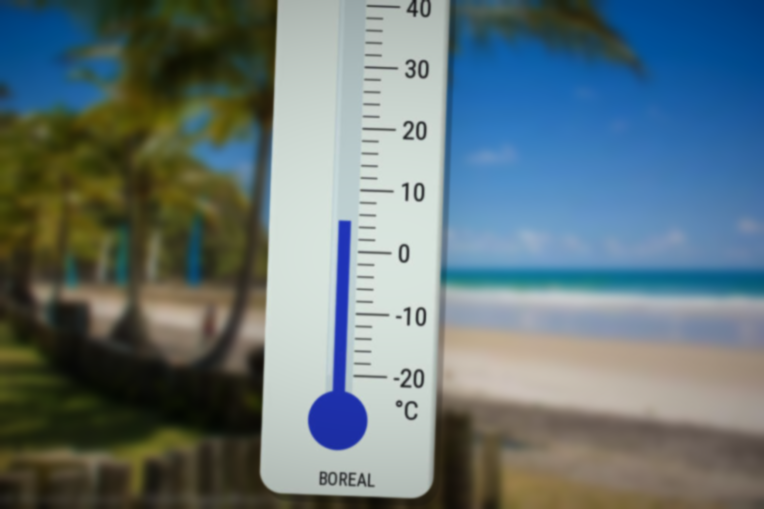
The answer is 5 °C
